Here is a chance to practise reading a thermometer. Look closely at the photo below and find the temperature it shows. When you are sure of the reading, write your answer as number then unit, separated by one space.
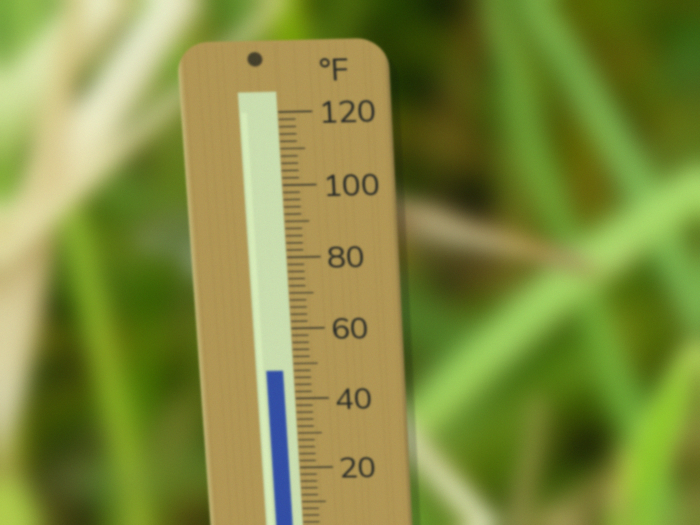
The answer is 48 °F
